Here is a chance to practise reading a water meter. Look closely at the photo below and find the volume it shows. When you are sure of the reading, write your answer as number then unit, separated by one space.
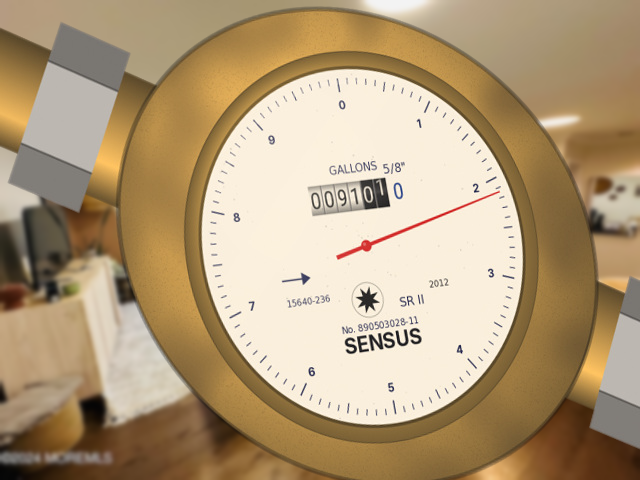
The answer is 91012.1 gal
